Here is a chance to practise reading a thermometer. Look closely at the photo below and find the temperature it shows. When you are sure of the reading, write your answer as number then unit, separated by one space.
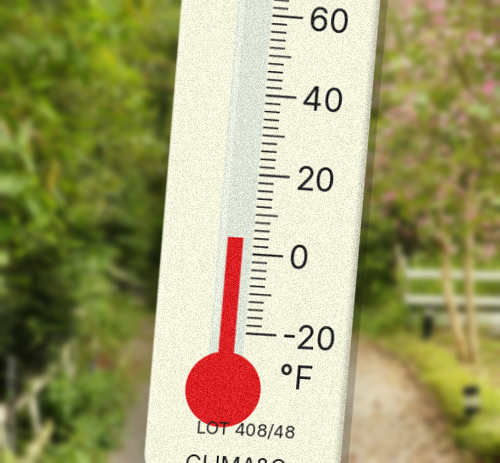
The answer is 4 °F
